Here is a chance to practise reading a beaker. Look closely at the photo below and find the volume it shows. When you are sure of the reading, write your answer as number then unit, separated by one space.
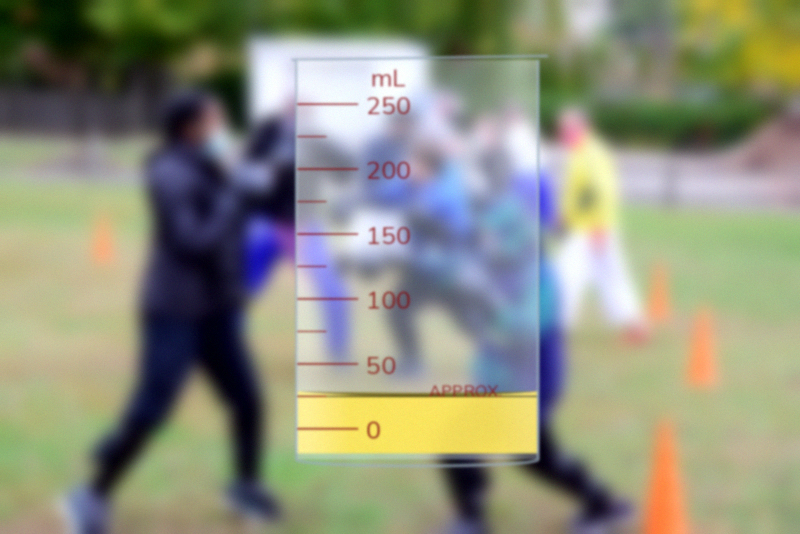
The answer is 25 mL
